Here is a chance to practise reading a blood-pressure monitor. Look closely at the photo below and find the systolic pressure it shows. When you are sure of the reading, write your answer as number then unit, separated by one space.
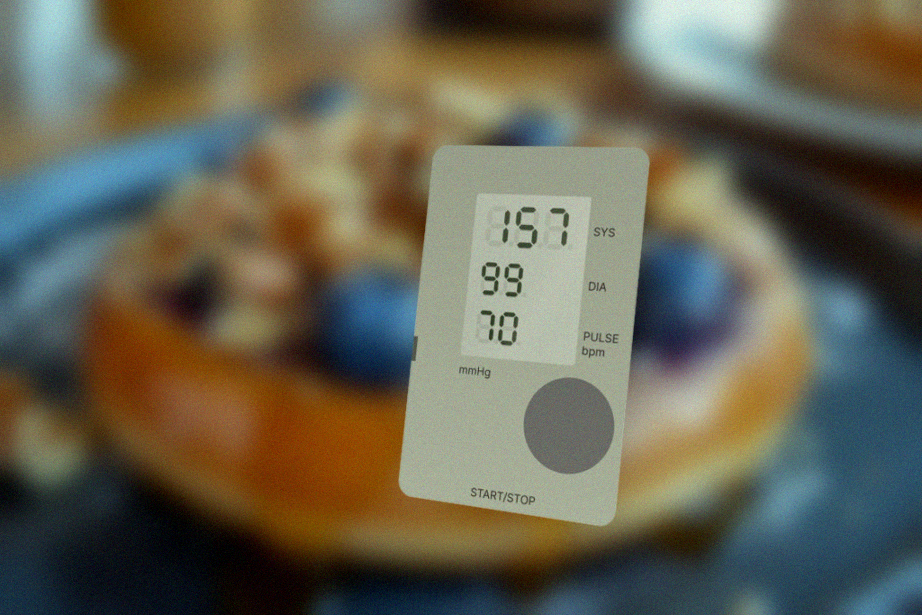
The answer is 157 mmHg
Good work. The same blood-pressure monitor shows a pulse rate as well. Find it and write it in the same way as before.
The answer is 70 bpm
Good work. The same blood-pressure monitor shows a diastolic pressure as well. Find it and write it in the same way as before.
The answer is 99 mmHg
